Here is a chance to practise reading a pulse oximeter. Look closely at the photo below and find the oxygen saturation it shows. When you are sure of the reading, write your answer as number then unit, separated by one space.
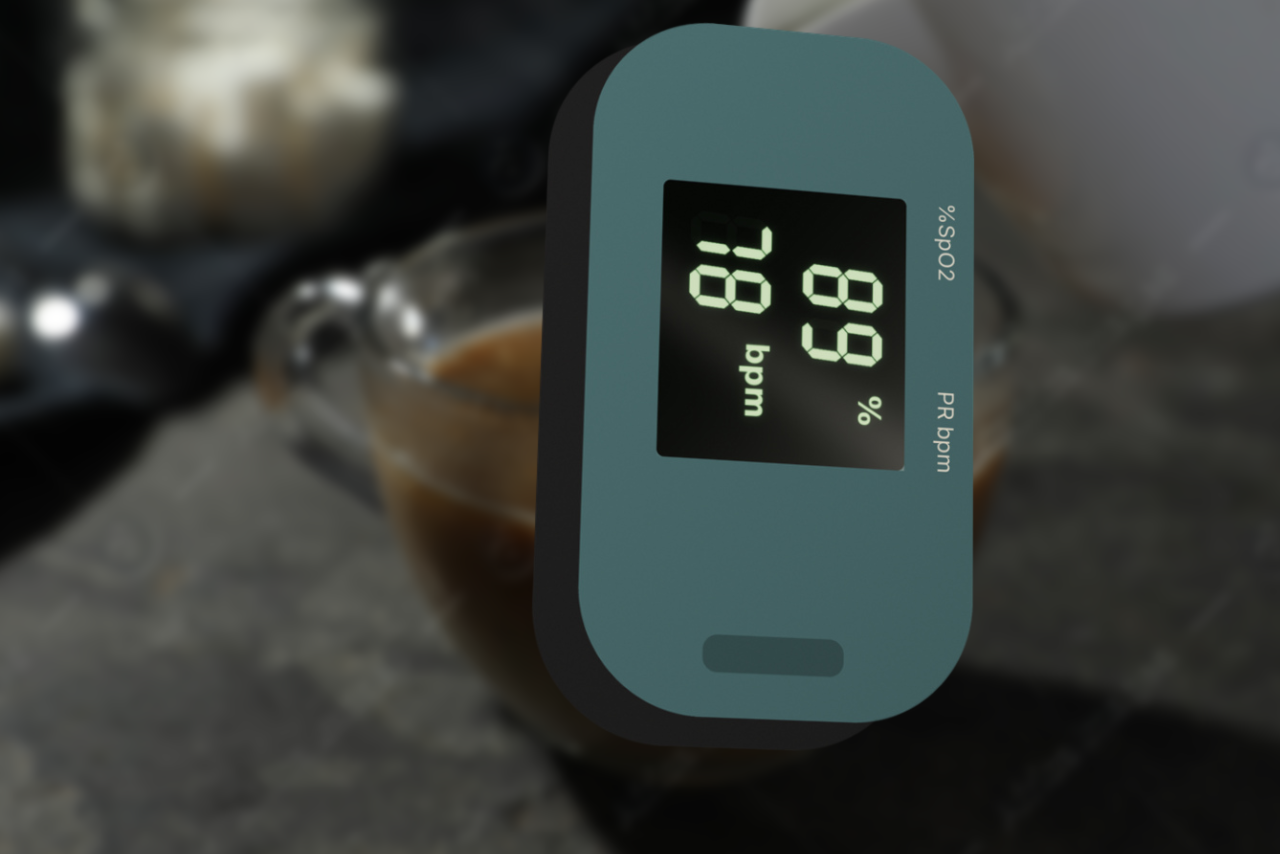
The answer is 89 %
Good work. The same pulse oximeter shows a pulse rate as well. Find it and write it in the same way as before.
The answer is 78 bpm
